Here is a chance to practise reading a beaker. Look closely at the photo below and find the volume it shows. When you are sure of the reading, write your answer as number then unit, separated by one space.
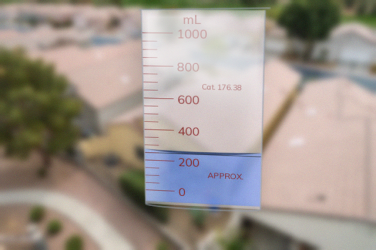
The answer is 250 mL
